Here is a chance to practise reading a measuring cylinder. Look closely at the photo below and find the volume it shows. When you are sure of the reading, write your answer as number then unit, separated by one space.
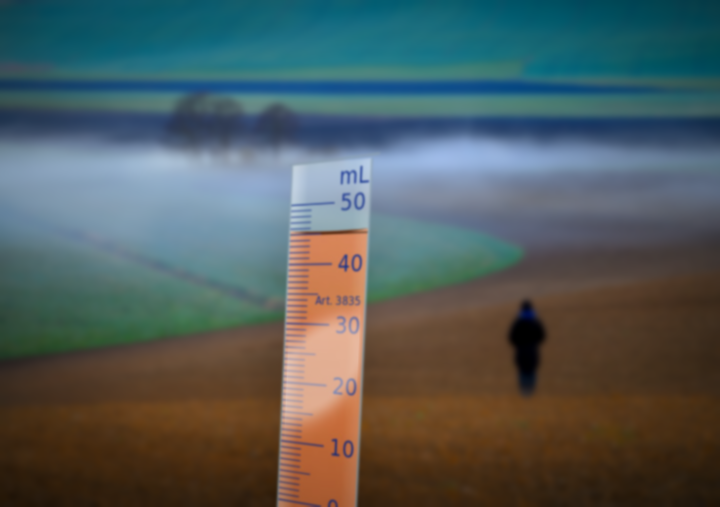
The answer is 45 mL
